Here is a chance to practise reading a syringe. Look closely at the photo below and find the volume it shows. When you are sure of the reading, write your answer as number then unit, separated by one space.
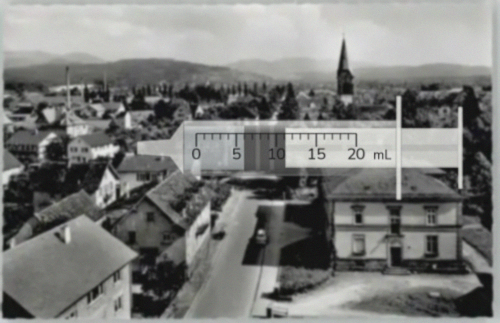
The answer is 6 mL
